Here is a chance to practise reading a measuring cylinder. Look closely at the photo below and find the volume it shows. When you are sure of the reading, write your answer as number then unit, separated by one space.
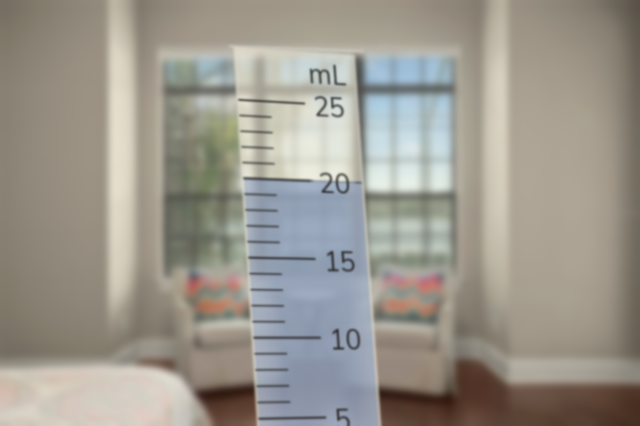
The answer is 20 mL
